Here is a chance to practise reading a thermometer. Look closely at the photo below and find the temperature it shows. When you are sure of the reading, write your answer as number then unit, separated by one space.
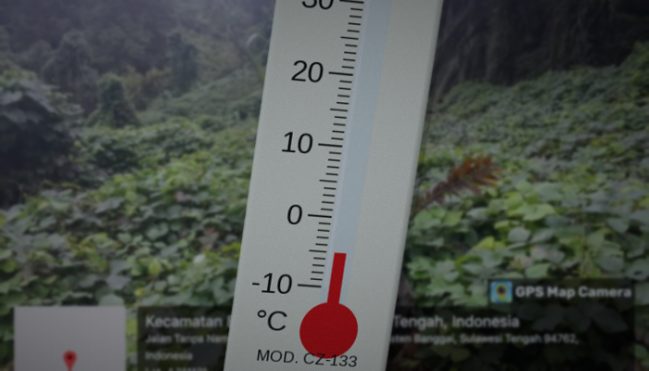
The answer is -5 °C
